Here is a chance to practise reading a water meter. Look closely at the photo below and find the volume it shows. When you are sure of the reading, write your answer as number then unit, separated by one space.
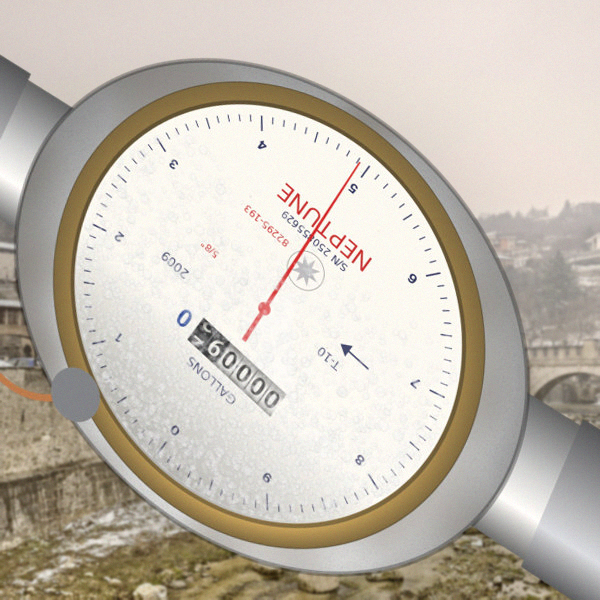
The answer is 924.9 gal
